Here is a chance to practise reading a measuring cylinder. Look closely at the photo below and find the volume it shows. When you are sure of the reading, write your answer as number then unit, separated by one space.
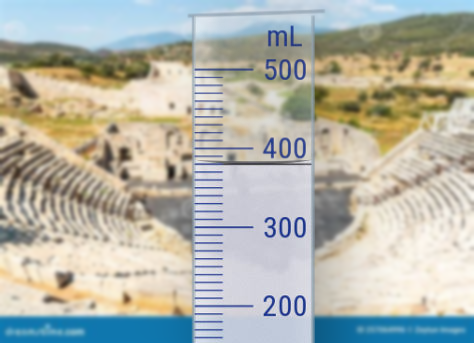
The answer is 380 mL
